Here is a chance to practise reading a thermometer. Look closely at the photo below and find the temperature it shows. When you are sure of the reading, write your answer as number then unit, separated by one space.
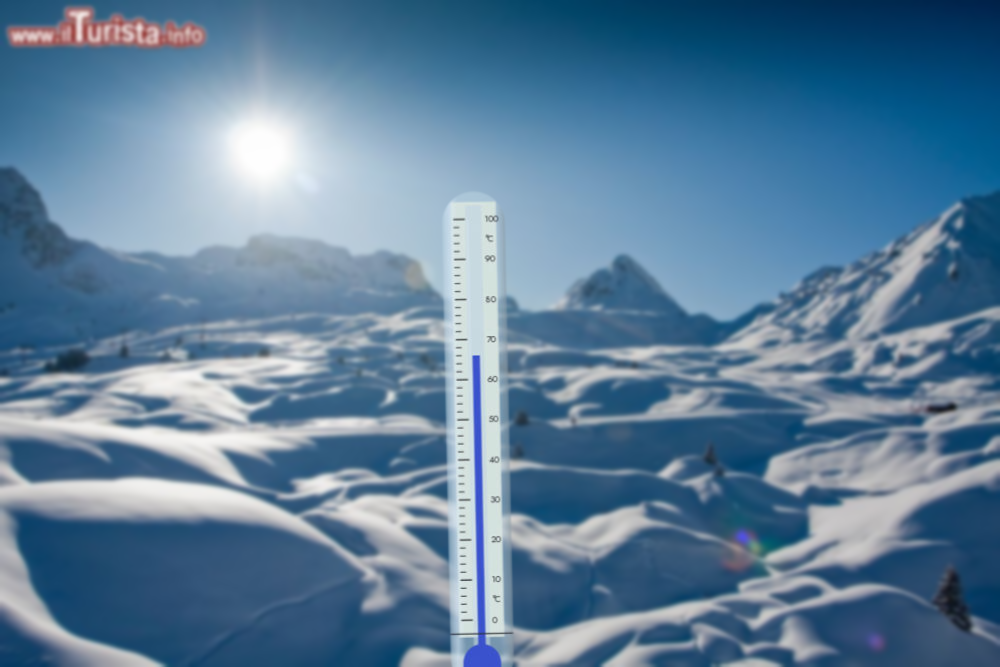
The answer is 66 °C
